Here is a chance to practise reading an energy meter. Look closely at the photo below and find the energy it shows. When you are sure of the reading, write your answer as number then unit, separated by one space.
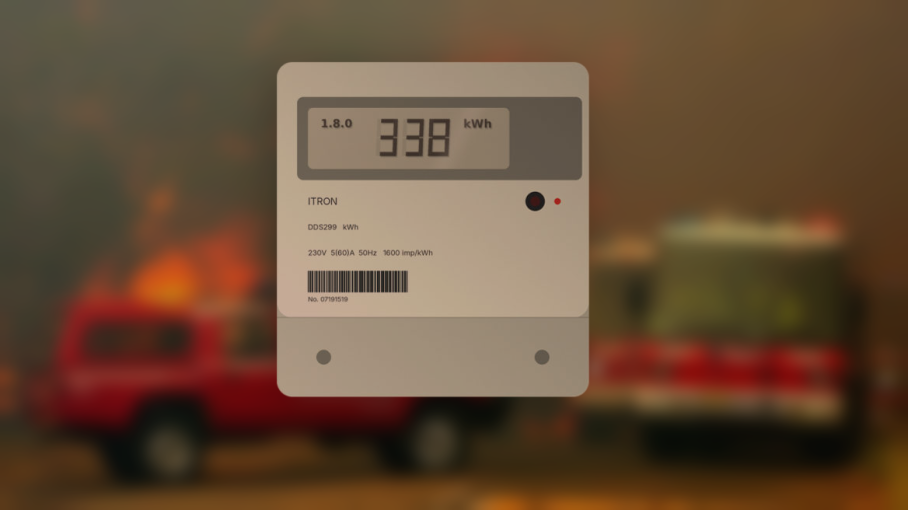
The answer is 338 kWh
